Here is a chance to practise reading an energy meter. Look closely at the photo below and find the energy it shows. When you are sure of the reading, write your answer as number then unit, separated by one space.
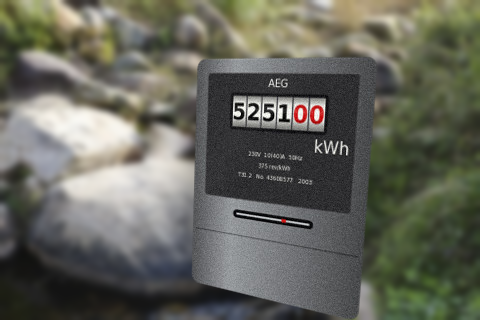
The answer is 5251.00 kWh
